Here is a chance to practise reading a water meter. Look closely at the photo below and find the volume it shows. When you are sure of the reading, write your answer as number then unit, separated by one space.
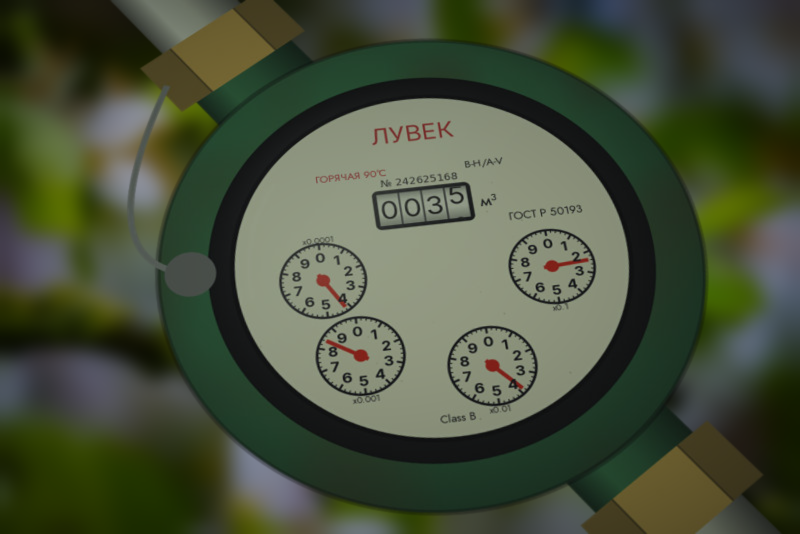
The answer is 35.2384 m³
